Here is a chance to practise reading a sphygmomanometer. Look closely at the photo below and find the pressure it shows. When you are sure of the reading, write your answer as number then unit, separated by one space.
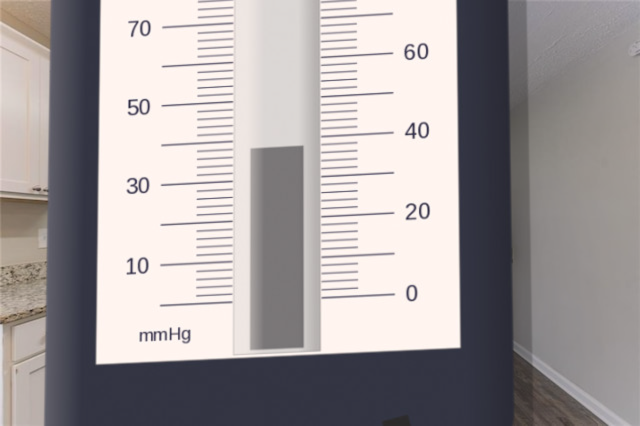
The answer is 38 mmHg
